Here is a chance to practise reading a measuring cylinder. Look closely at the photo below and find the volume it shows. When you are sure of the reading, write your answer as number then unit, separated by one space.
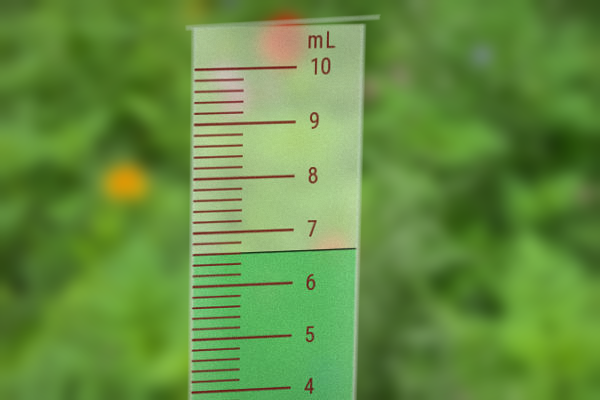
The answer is 6.6 mL
